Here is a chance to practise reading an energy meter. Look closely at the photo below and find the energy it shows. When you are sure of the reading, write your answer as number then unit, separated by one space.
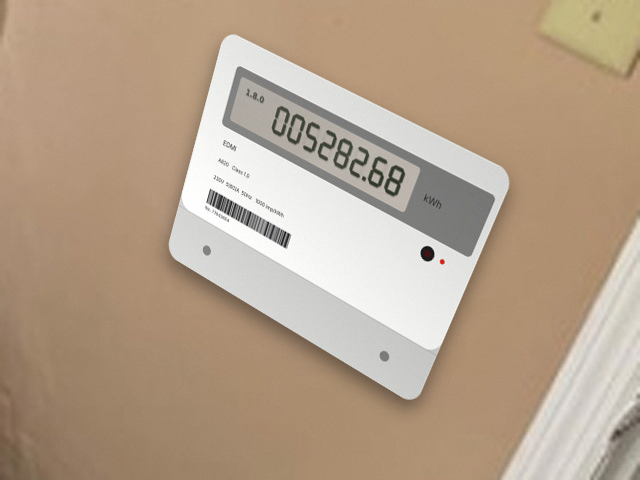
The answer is 5282.68 kWh
